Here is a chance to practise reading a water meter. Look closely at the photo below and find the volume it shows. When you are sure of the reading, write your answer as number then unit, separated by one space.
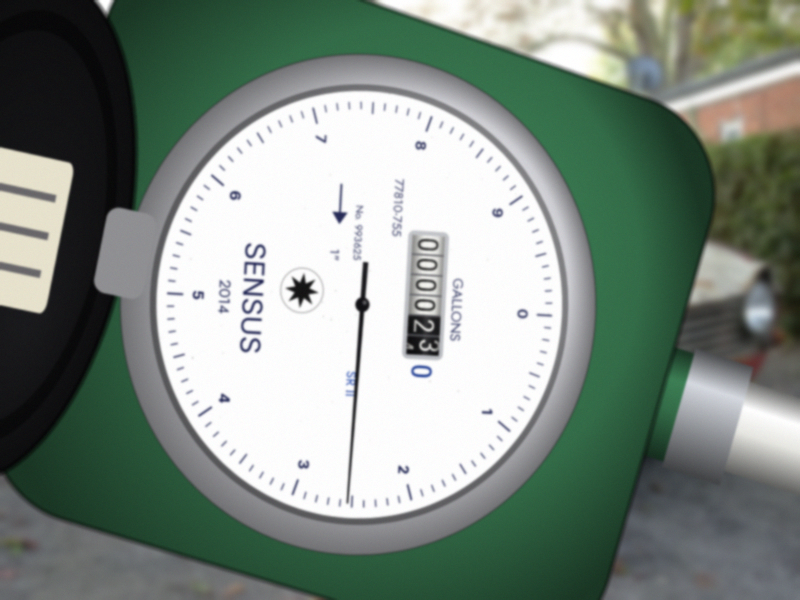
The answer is 232.5 gal
